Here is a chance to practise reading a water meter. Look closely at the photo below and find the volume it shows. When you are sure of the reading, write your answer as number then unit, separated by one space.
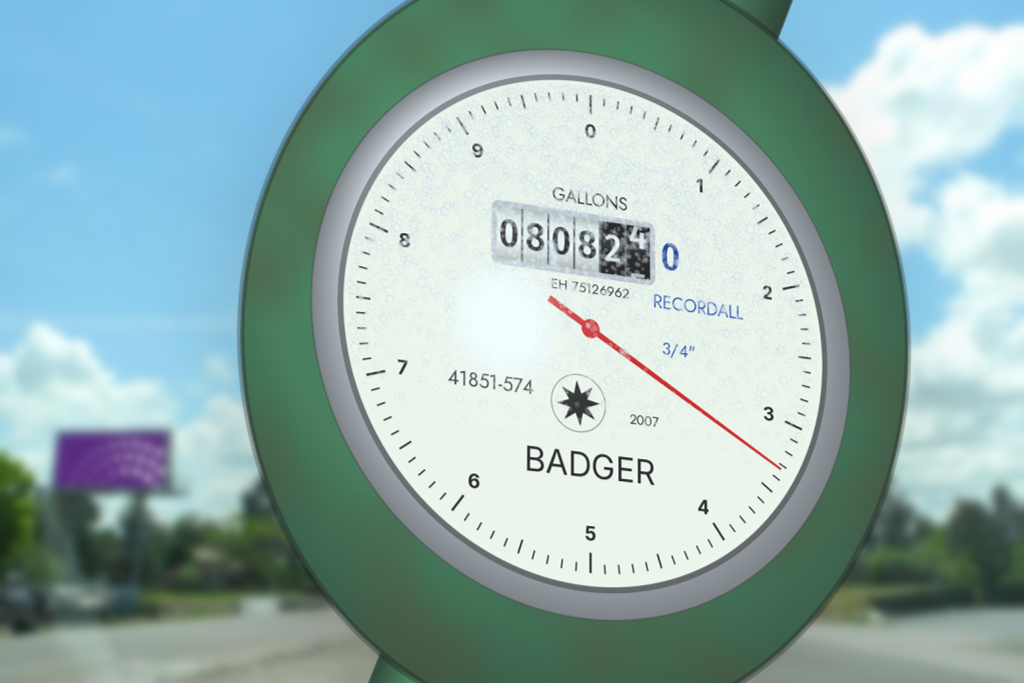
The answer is 808243.3 gal
